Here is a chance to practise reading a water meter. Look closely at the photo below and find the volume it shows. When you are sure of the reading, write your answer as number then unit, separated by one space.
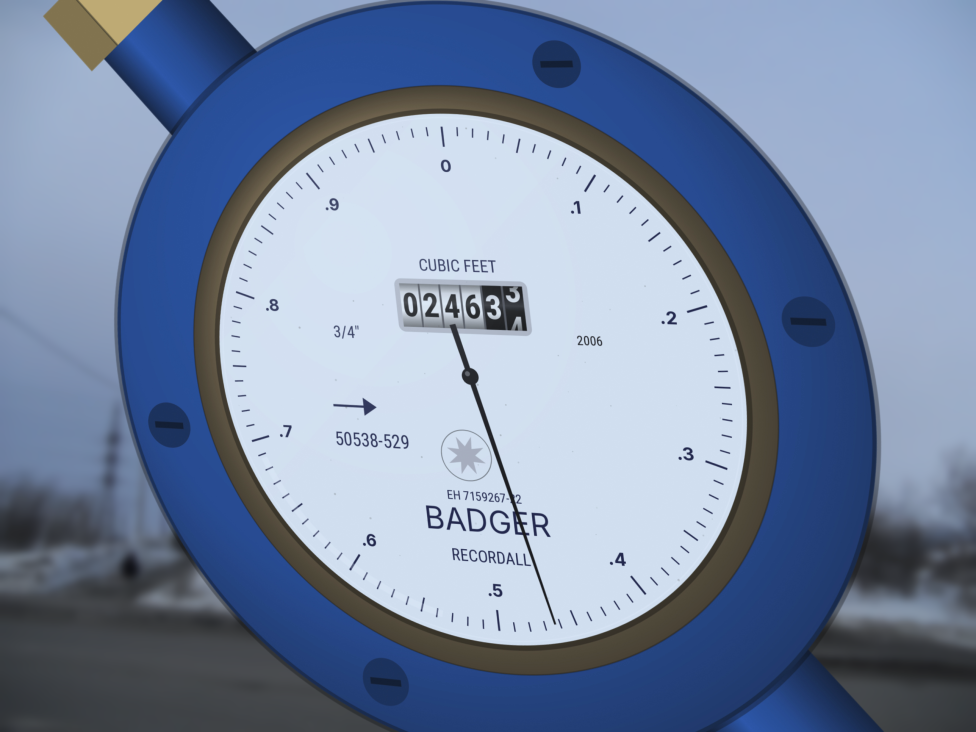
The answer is 24633.46 ft³
